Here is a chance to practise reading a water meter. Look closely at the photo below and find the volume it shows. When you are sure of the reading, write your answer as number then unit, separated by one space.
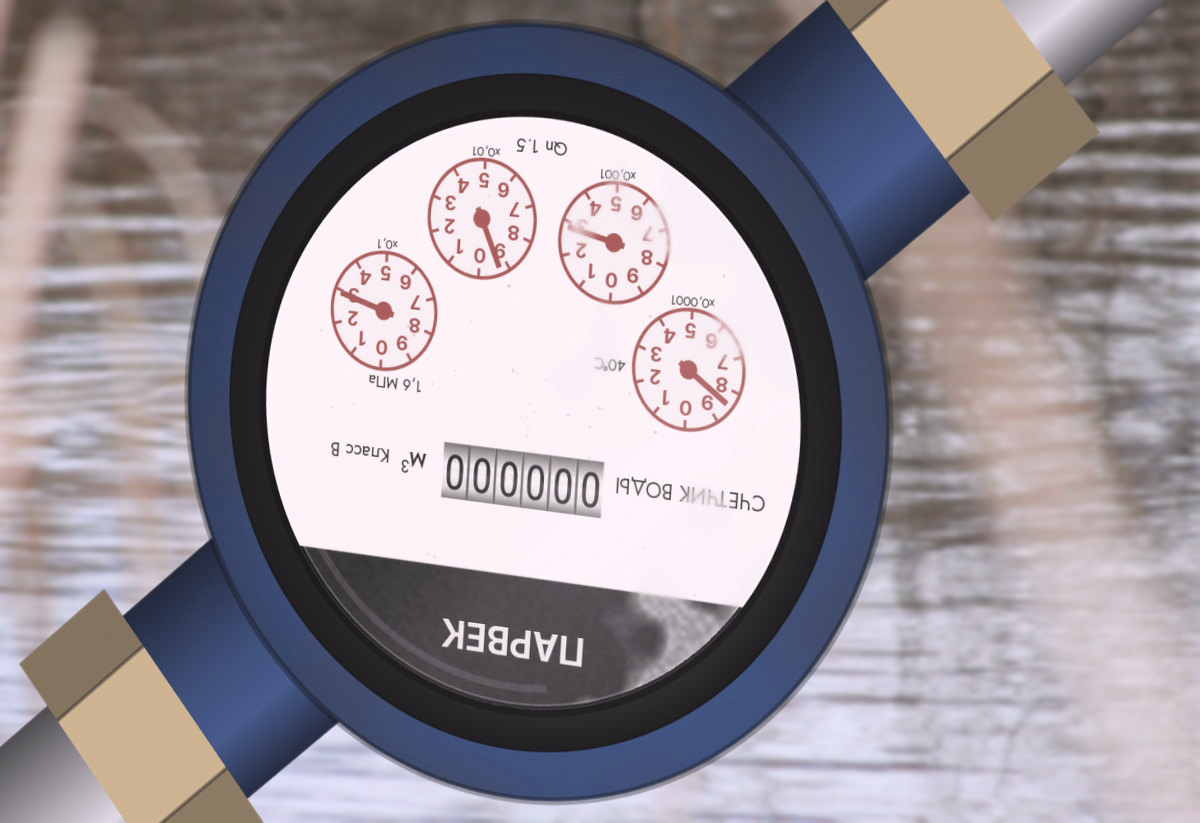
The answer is 0.2928 m³
